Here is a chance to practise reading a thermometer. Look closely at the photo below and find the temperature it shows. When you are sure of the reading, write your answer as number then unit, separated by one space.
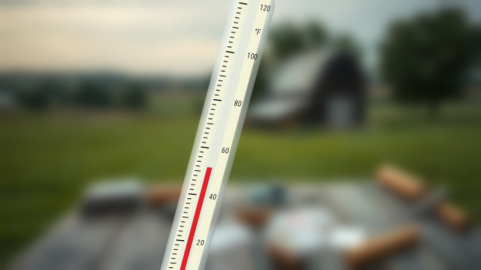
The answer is 52 °F
